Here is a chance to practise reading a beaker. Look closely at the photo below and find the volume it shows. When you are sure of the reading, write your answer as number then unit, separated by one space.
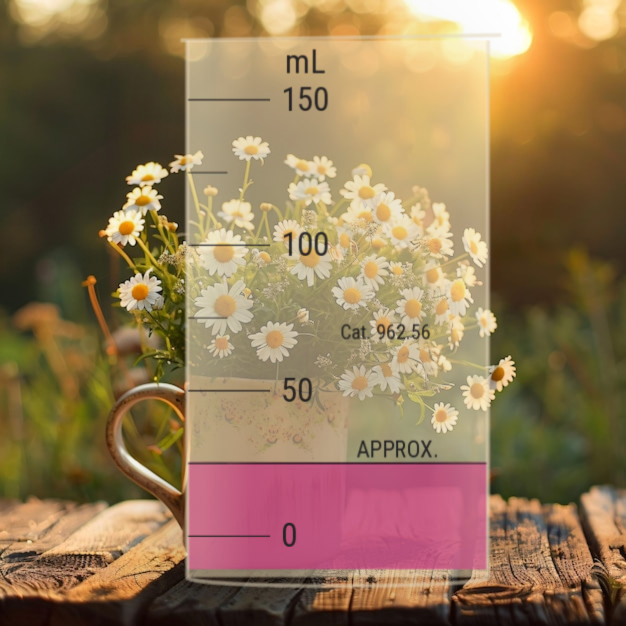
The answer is 25 mL
